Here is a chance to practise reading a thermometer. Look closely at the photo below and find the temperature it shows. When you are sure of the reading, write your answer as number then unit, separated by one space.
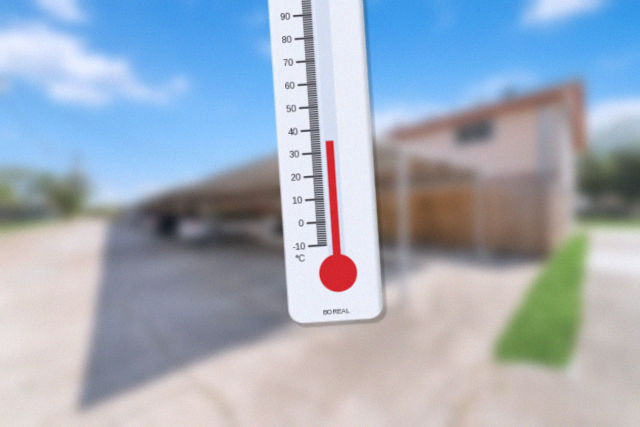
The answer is 35 °C
